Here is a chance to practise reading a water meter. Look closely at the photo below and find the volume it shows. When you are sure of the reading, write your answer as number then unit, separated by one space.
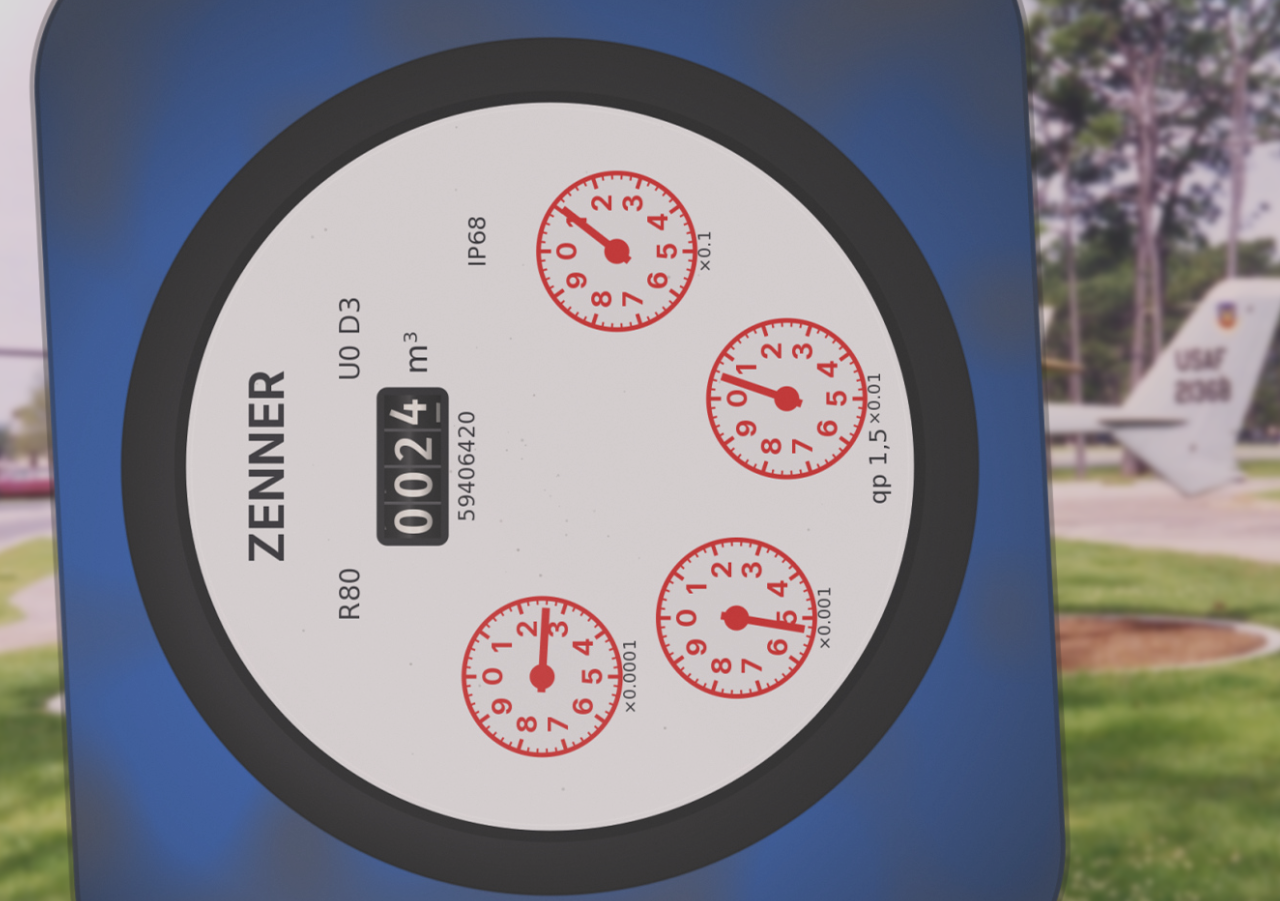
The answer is 24.1052 m³
